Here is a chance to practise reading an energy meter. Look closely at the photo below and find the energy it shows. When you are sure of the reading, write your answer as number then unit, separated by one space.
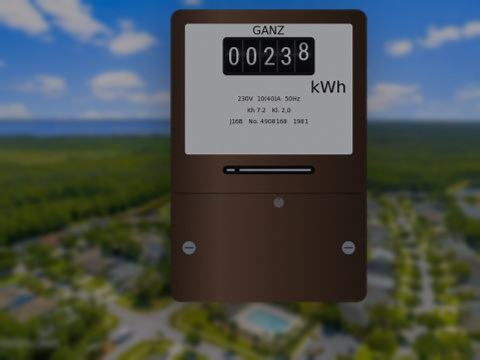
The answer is 238 kWh
